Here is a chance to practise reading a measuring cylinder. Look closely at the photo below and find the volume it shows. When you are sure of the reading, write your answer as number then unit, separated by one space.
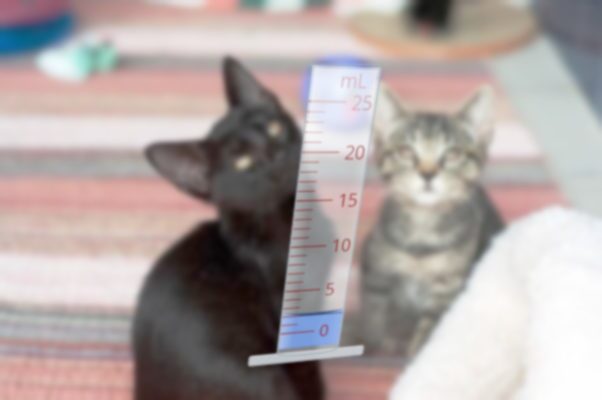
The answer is 2 mL
